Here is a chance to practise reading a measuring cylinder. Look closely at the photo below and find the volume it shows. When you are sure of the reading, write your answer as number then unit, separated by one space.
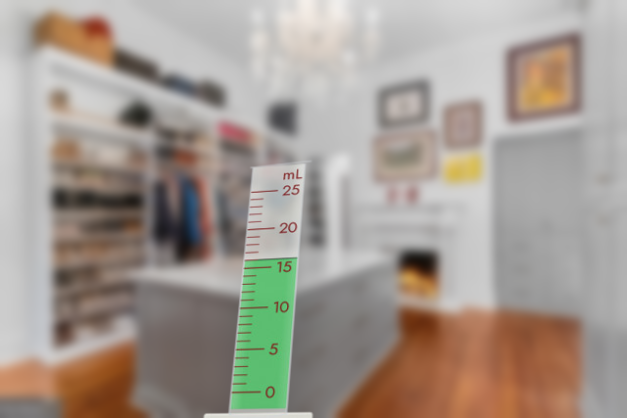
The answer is 16 mL
